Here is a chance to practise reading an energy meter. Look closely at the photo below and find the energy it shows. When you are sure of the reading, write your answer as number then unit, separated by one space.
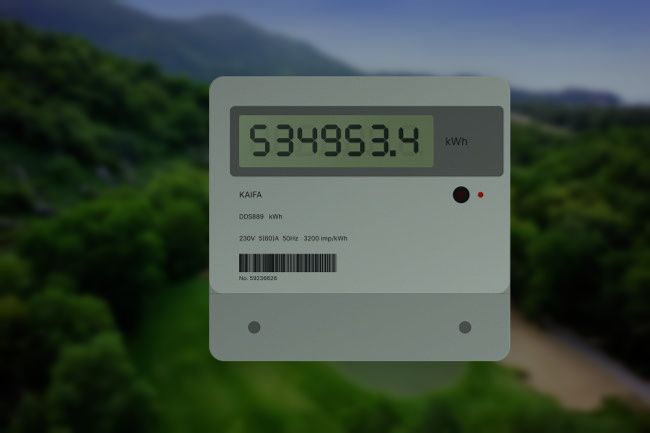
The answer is 534953.4 kWh
